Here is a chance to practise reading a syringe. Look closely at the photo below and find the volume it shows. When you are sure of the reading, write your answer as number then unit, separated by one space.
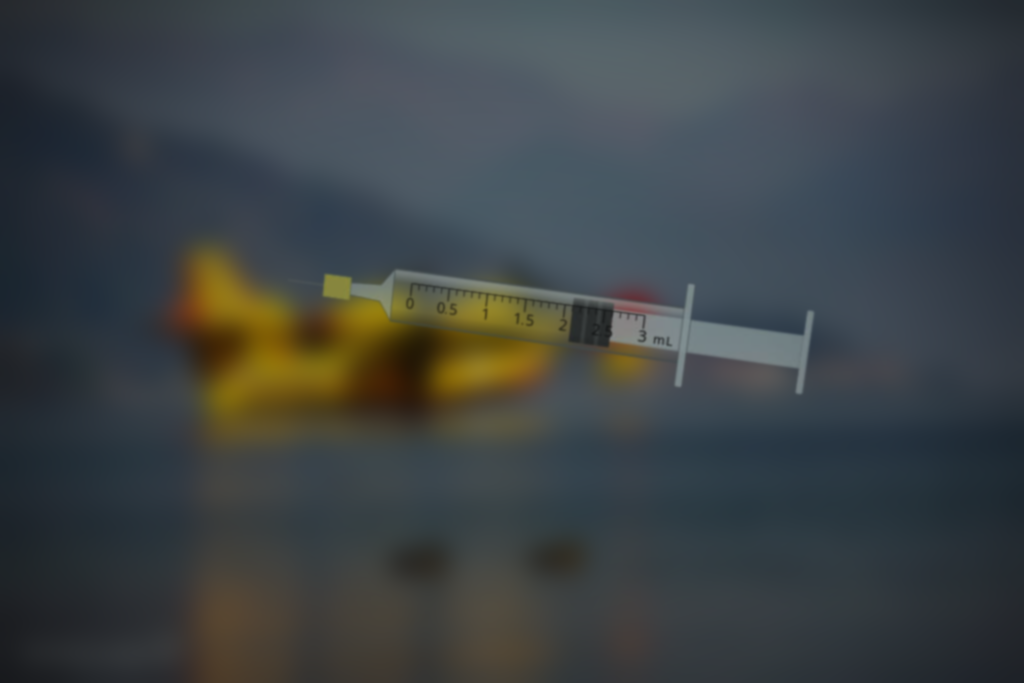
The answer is 2.1 mL
